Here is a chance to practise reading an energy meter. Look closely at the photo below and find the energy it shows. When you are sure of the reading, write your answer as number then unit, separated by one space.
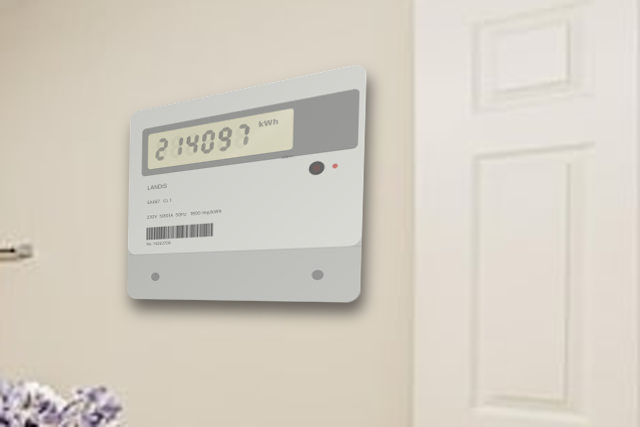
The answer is 214097 kWh
